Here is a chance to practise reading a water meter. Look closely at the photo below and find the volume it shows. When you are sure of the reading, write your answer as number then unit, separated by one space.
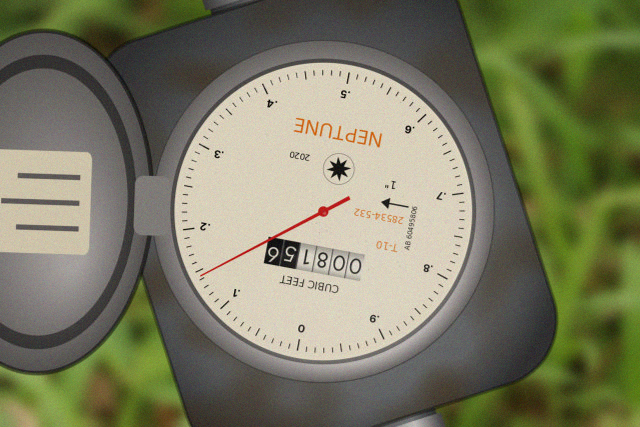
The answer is 8156.14 ft³
